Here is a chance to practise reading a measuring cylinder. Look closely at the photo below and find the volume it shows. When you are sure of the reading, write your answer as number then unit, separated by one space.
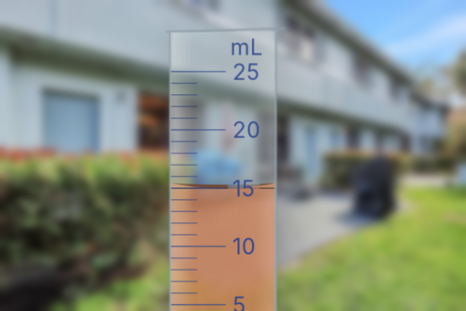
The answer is 15 mL
